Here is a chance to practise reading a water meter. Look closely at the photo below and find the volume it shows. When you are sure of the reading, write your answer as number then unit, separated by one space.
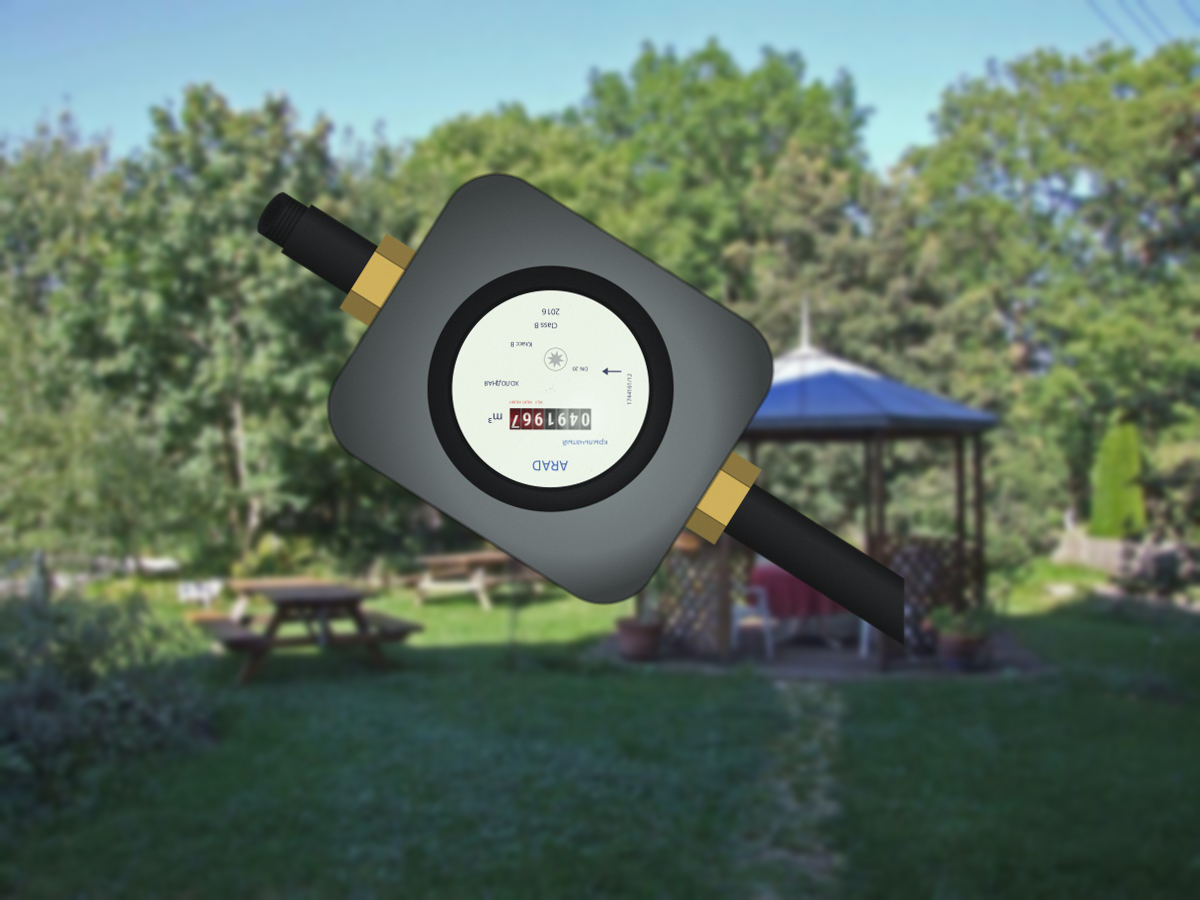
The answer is 491.967 m³
